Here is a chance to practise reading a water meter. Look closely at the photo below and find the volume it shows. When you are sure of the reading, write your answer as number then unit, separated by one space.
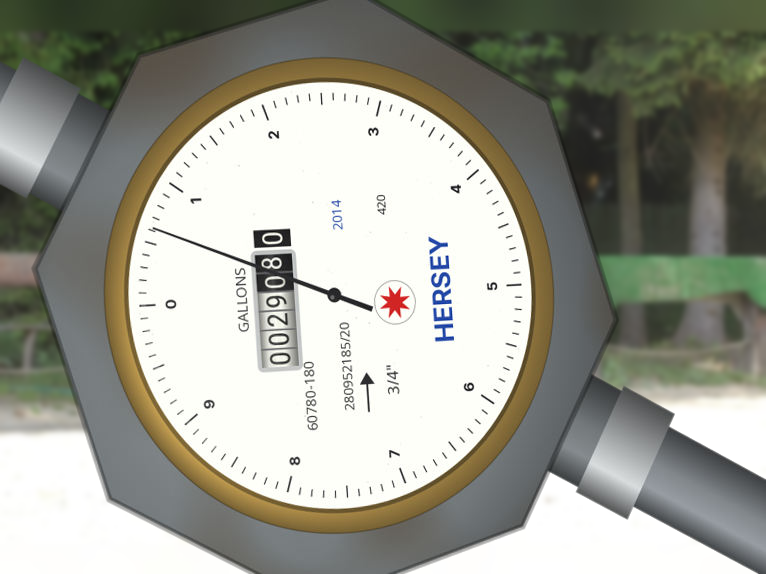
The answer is 29080.6 gal
